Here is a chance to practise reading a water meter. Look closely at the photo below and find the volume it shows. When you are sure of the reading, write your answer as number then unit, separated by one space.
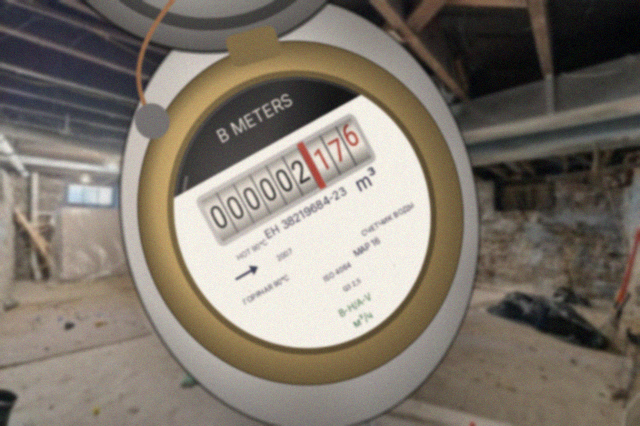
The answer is 2.176 m³
